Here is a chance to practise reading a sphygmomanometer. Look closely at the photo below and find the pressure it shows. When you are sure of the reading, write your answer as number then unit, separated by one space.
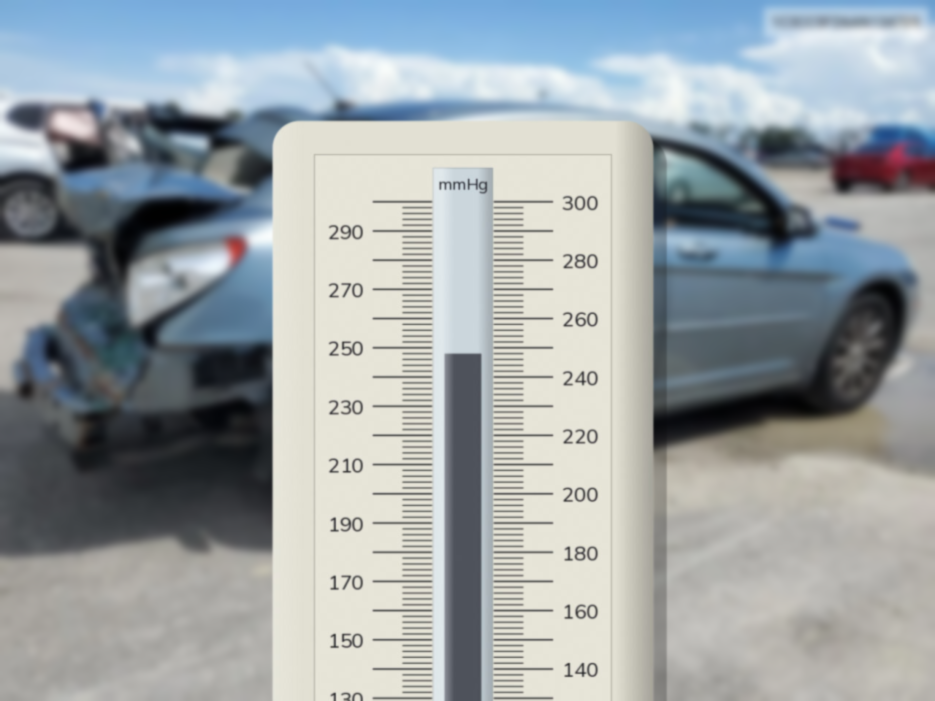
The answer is 248 mmHg
